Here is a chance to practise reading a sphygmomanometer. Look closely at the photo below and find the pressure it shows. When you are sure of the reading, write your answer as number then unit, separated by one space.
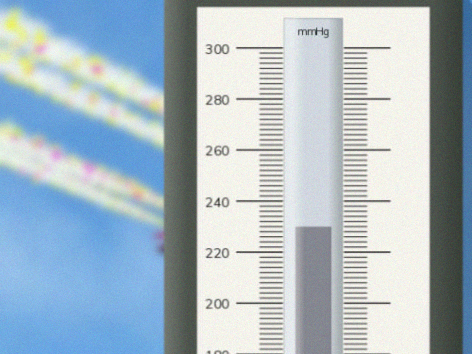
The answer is 230 mmHg
